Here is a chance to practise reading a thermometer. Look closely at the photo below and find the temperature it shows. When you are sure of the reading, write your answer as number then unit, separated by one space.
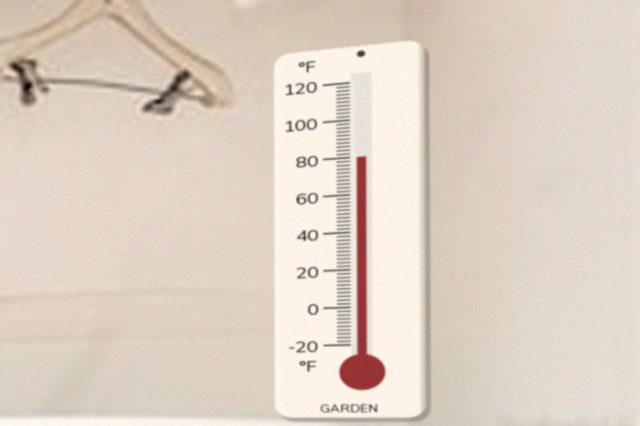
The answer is 80 °F
